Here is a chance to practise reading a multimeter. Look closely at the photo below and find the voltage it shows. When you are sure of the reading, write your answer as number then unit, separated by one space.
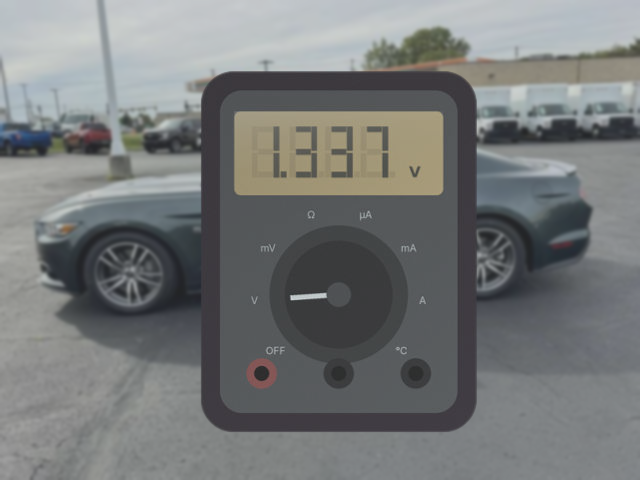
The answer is 1.337 V
